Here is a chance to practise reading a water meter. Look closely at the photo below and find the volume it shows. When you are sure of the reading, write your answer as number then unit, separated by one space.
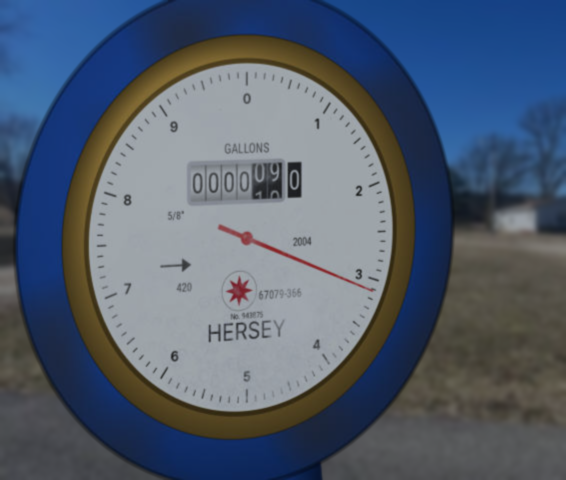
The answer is 93.1 gal
